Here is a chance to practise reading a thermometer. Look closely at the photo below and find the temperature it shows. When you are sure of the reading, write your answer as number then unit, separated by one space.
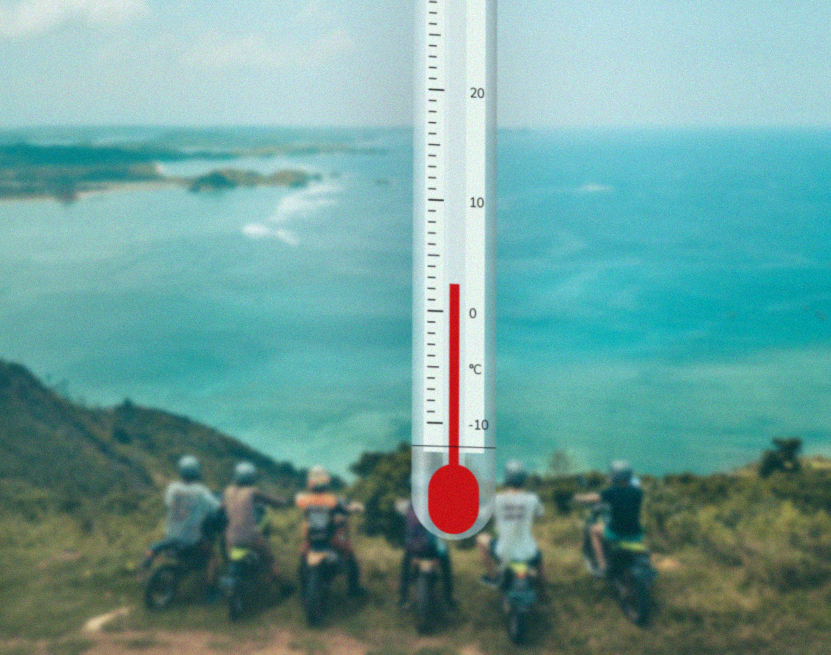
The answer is 2.5 °C
